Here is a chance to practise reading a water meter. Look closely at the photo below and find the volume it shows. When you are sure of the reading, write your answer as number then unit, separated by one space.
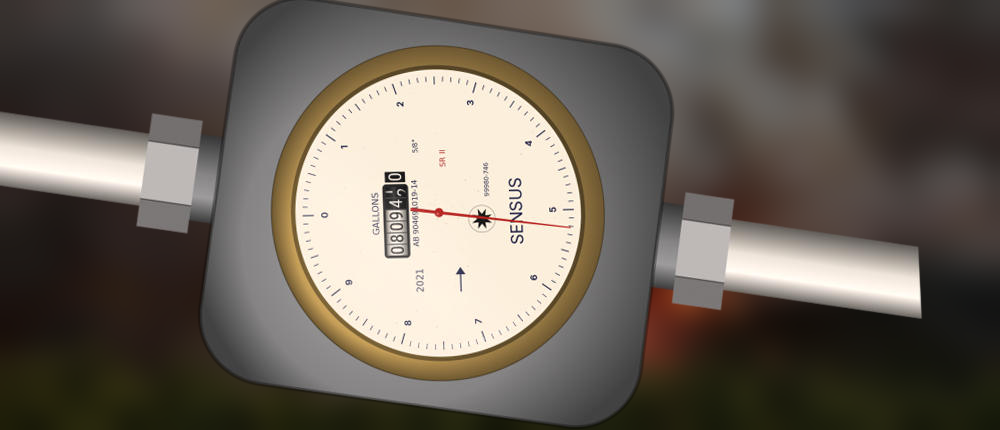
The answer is 809415.2 gal
